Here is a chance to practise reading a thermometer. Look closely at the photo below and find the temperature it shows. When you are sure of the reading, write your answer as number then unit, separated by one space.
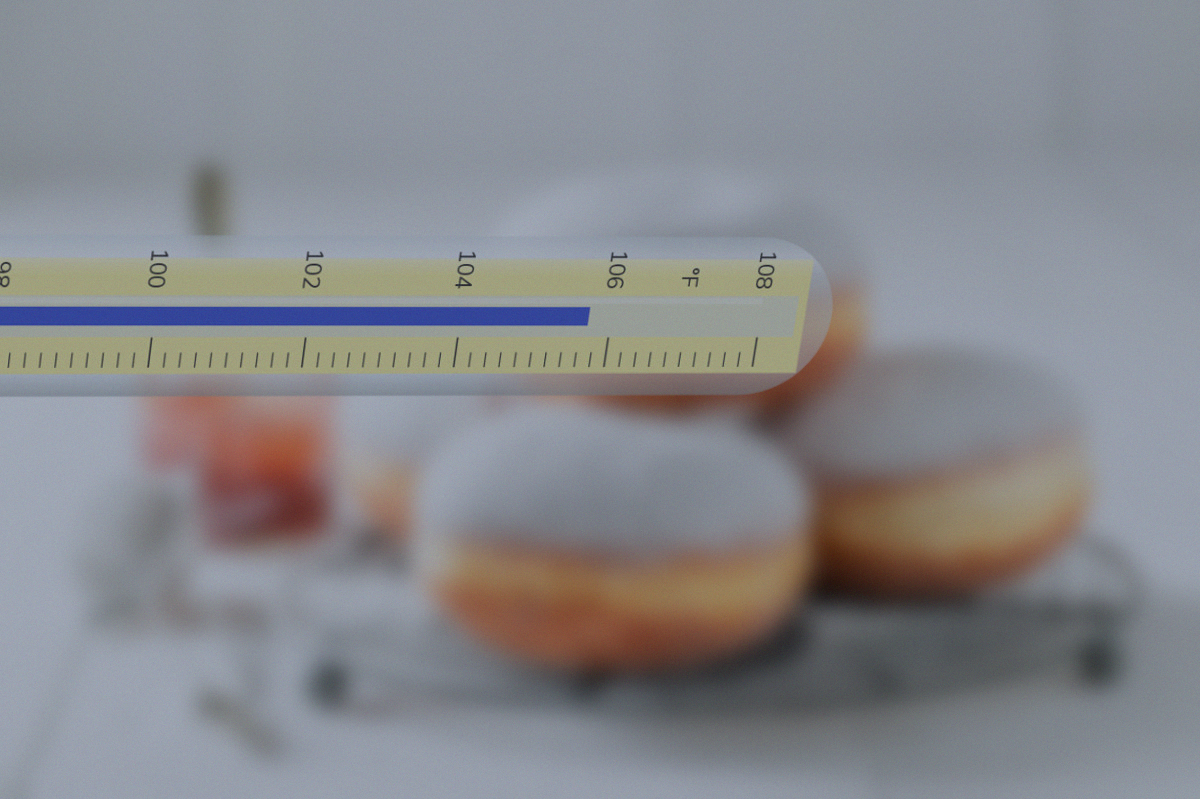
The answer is 105.7 °F
